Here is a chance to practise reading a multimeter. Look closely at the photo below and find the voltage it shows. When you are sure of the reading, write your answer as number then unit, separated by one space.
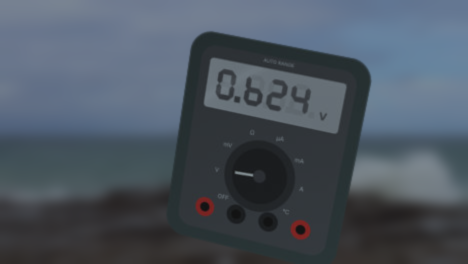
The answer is 0.624 V
